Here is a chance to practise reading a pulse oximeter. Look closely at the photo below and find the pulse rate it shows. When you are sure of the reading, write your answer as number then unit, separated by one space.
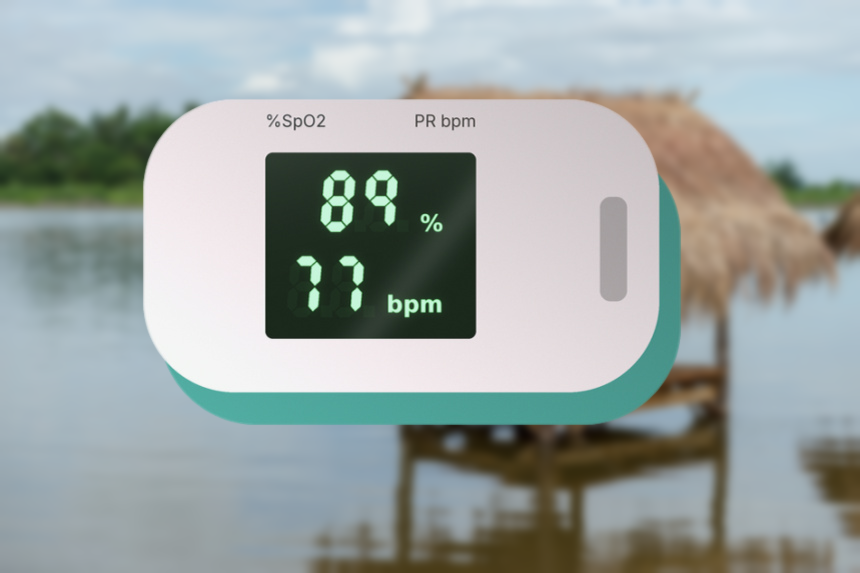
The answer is 77 bpm
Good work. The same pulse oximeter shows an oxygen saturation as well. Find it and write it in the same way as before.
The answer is 89 %
